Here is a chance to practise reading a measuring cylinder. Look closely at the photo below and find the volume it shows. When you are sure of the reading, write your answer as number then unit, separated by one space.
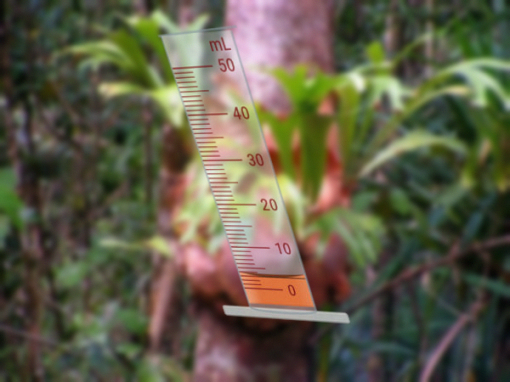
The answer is 3 mL
